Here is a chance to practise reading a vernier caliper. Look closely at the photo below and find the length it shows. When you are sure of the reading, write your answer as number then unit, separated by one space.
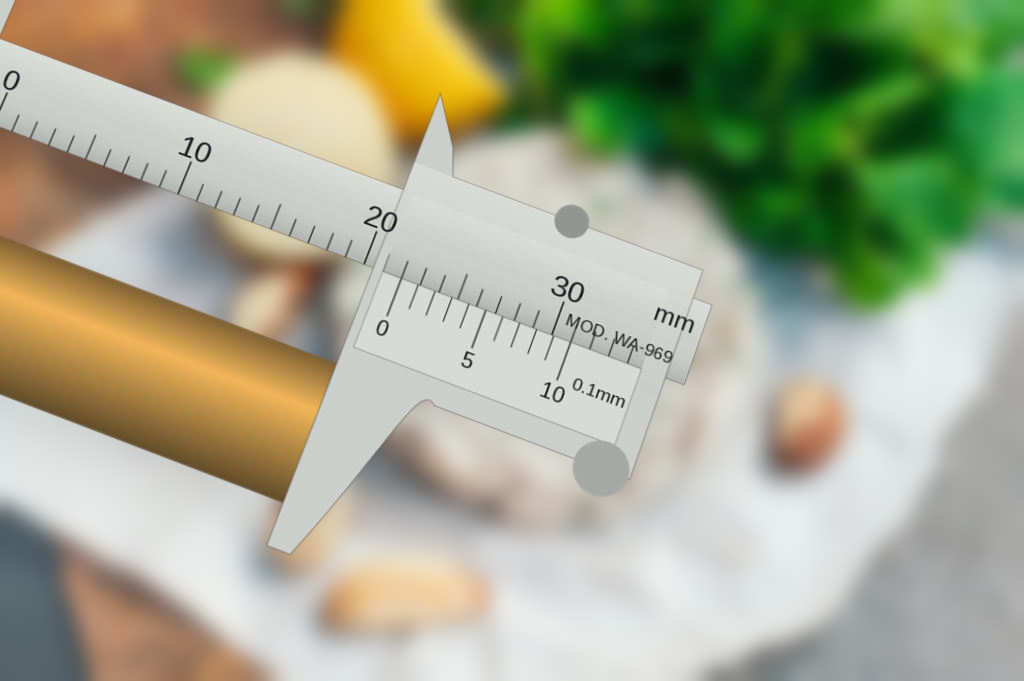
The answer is 22.0 mm
